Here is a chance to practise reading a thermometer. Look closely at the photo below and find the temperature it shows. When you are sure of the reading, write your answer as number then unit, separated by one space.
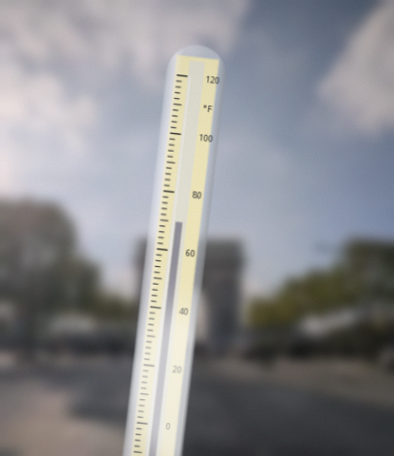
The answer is 70 °F
